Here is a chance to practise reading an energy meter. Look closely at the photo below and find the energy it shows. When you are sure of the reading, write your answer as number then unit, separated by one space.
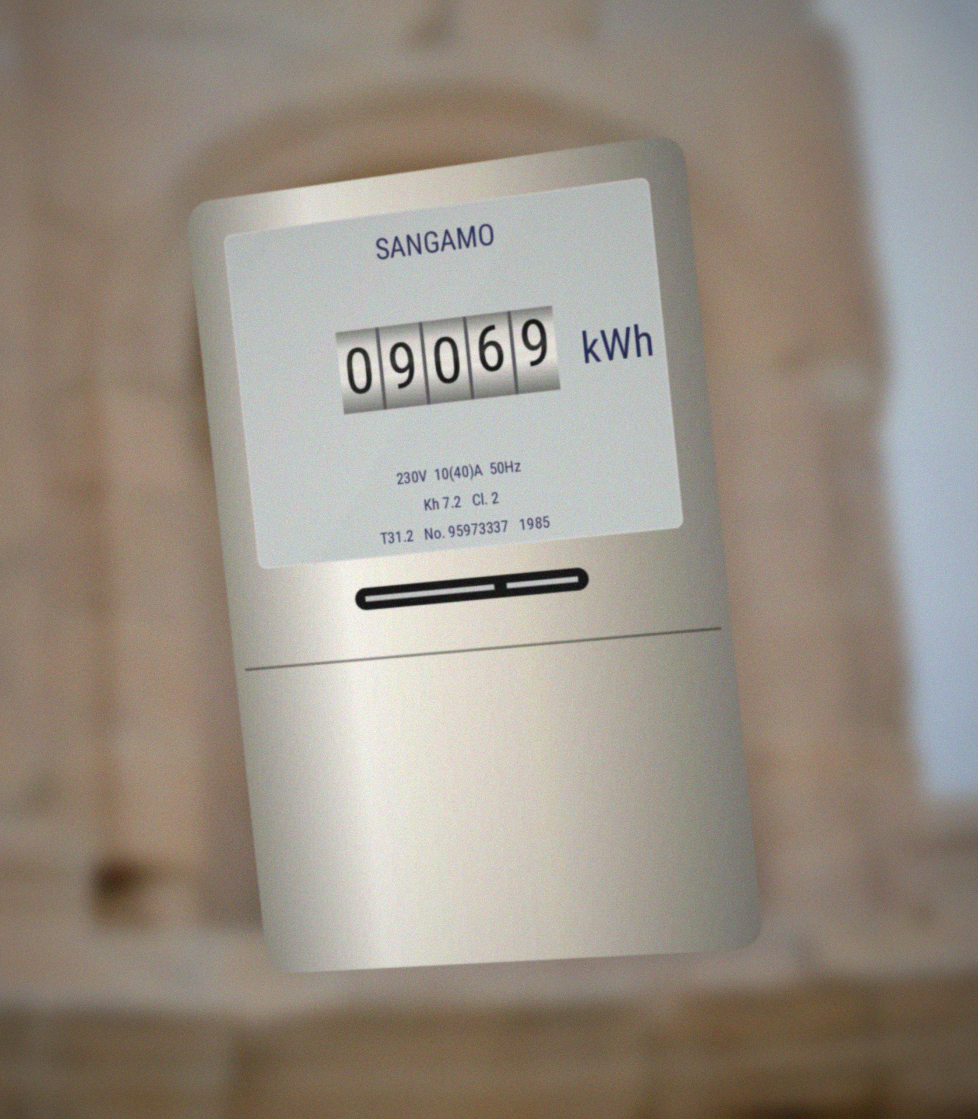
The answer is 9069 kWh
